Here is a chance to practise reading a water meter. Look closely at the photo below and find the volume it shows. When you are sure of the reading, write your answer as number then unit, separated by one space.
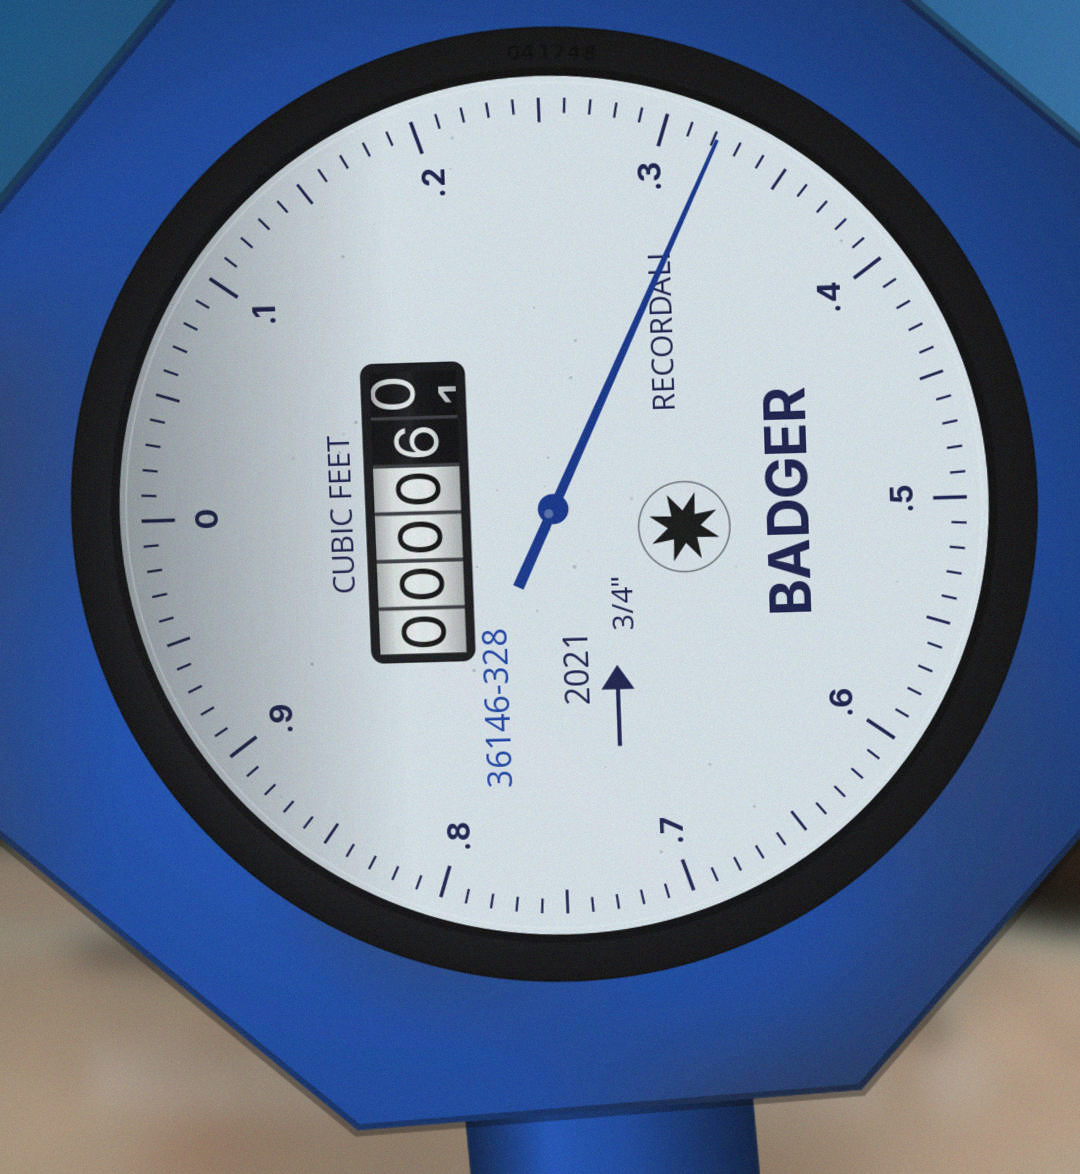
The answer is 60.32 ft³
